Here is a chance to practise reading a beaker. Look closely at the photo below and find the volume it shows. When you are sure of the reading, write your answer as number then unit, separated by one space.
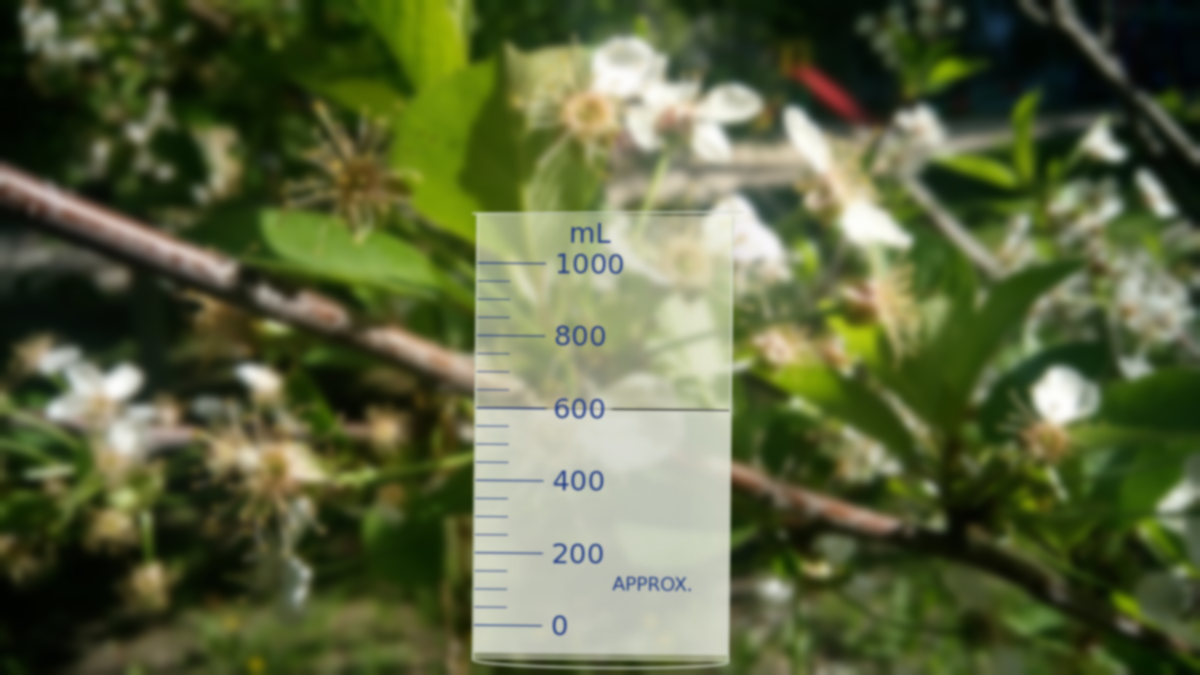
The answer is 600 mL
